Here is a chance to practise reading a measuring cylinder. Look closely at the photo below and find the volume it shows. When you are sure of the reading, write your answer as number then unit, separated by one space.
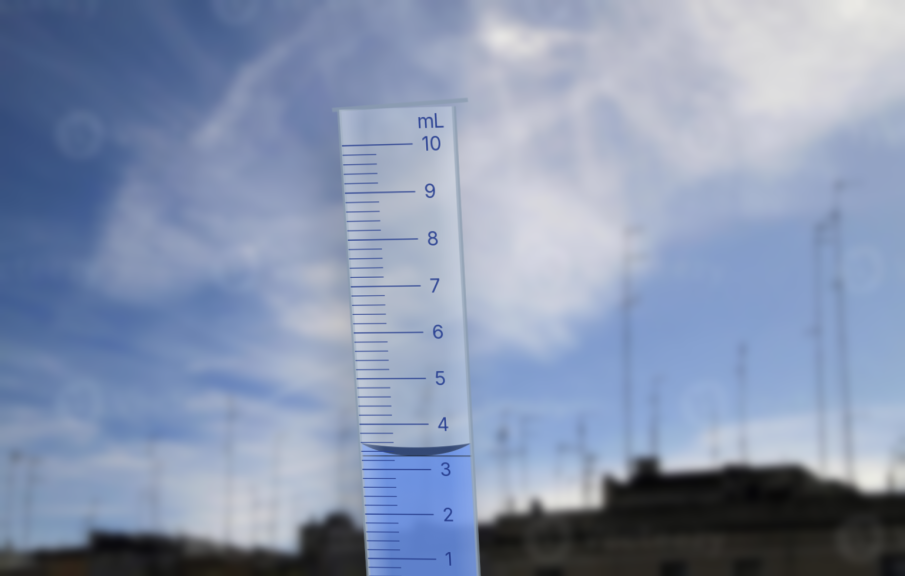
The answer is 3.3 mL
